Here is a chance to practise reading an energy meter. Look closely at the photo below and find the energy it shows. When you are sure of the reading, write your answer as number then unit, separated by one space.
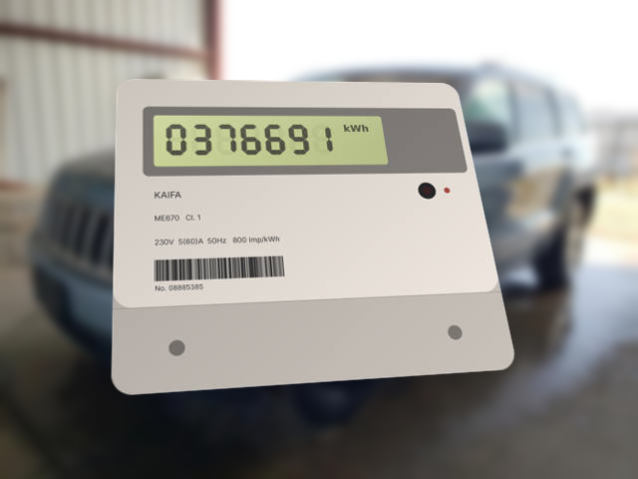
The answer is 376691 kWh
